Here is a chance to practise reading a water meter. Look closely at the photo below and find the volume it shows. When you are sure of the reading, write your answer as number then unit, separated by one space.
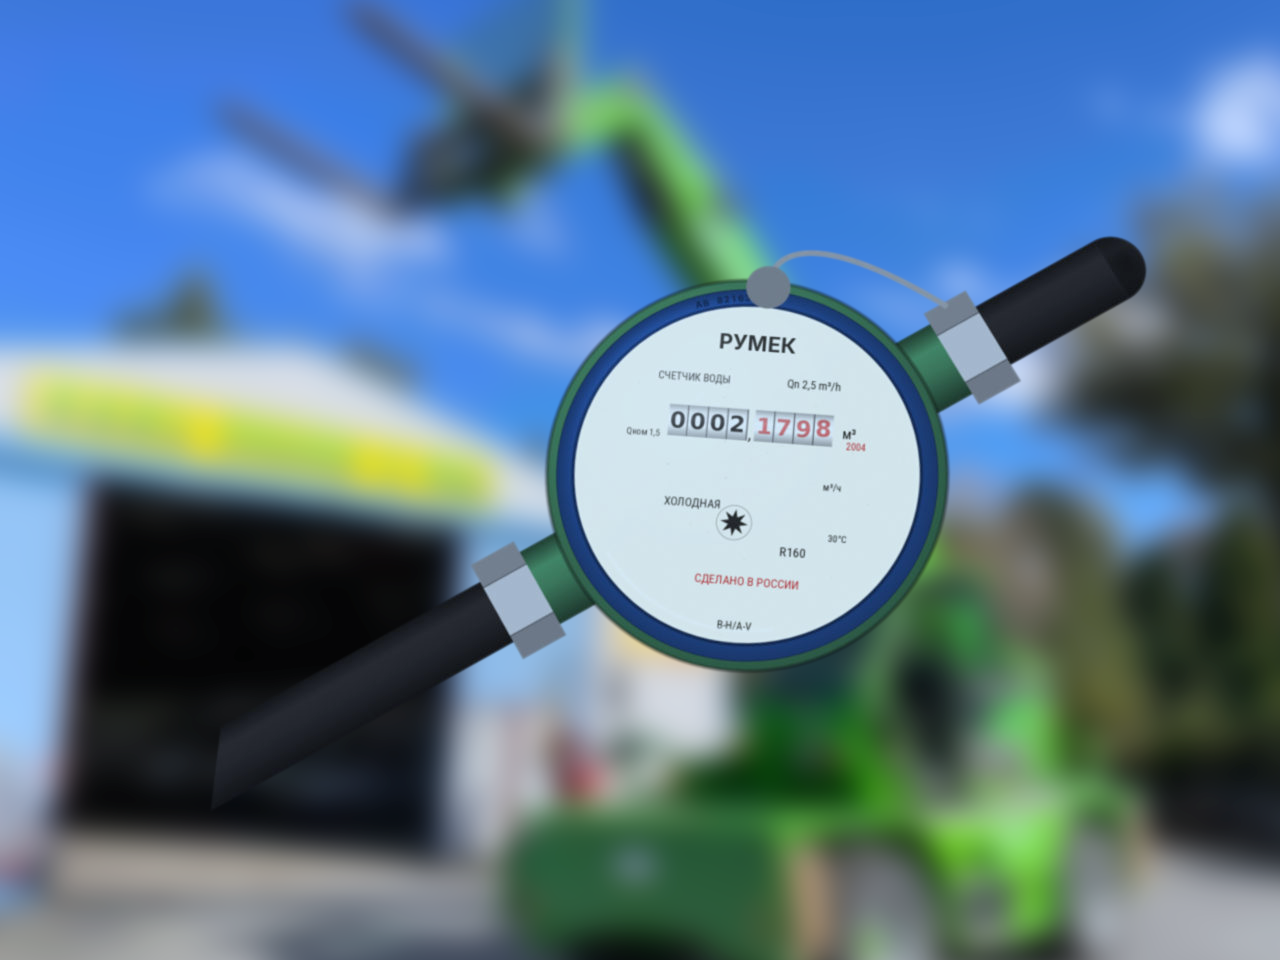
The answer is 2.1798 m³
